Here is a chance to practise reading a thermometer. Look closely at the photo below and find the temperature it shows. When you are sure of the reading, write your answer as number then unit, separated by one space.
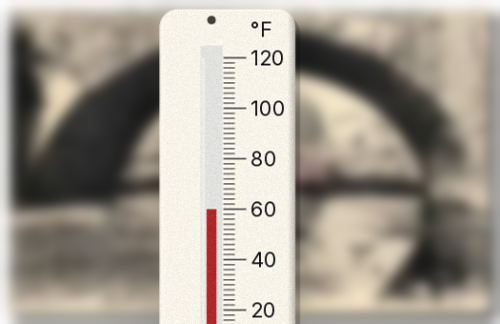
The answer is 60 °F
